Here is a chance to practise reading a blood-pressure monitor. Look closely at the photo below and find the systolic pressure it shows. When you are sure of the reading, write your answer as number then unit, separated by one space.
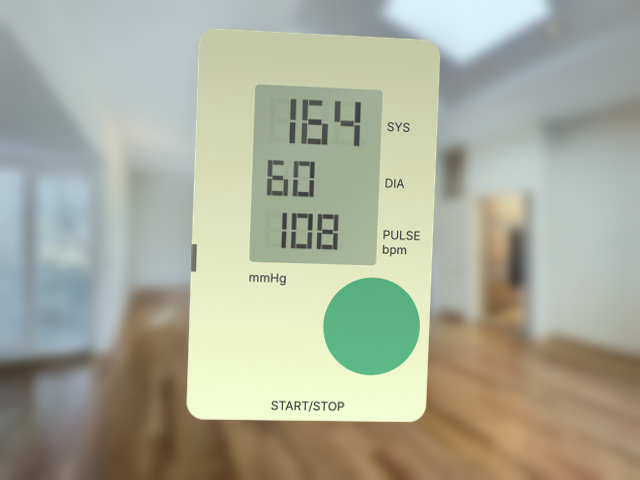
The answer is 164 mmHg
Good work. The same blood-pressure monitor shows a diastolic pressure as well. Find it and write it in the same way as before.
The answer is 60 mmHg
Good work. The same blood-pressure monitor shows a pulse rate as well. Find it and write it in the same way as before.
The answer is 108 bpm
